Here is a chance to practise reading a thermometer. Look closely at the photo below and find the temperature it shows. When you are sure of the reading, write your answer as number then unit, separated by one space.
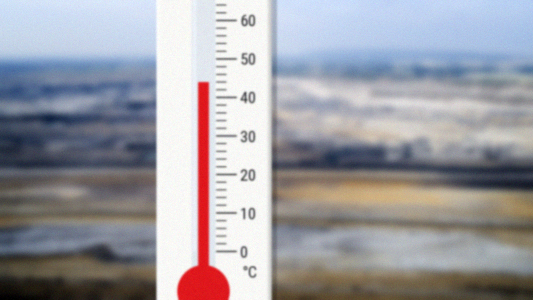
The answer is 44 °C
